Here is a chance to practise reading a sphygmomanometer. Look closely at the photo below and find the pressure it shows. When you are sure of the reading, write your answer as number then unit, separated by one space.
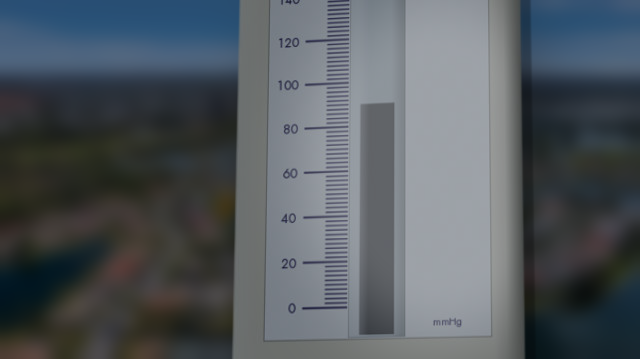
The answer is 90 mmHg
